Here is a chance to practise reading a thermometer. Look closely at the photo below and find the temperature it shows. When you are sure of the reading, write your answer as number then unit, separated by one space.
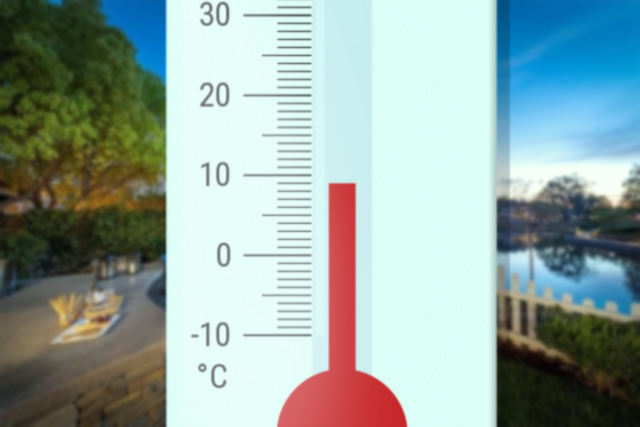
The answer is 9 °C
